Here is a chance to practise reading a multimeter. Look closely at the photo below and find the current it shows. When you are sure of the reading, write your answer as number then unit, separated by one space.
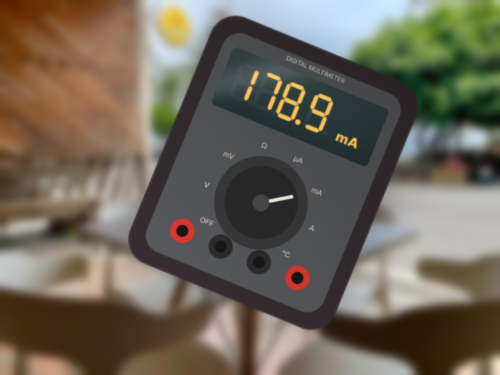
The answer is 178.9 mA
